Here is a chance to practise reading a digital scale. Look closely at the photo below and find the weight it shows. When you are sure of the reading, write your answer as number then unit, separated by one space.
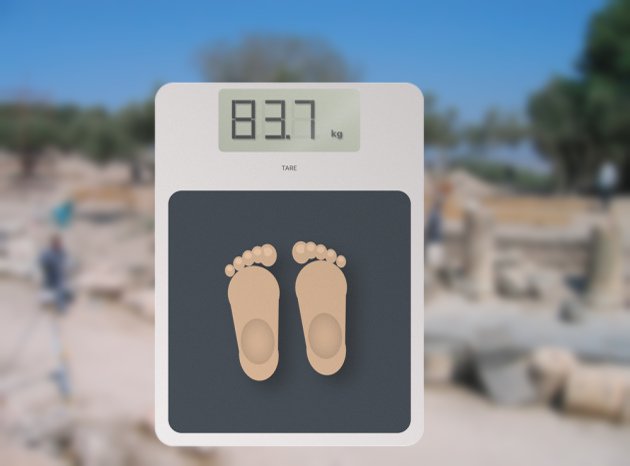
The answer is 83.7 kg
